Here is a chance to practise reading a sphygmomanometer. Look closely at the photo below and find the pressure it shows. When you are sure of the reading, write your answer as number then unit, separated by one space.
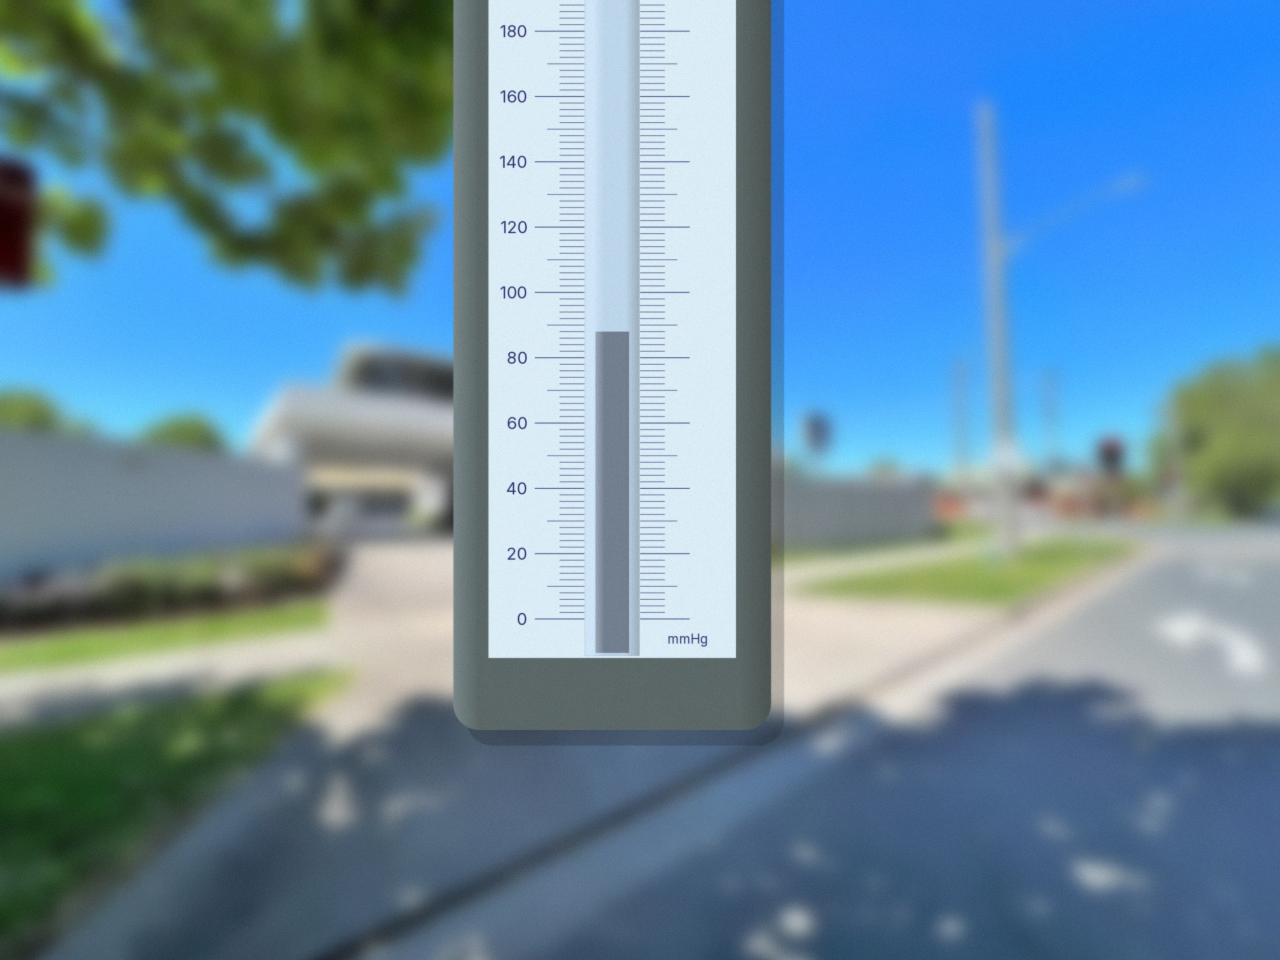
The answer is 88 mmHg
